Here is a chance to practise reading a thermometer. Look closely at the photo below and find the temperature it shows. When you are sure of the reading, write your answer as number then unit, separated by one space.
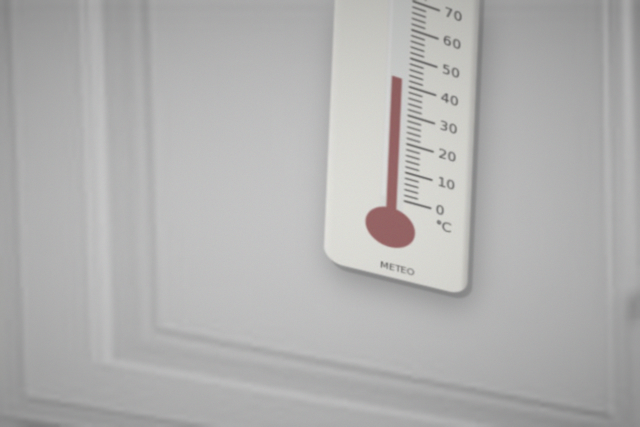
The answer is 42 °C
